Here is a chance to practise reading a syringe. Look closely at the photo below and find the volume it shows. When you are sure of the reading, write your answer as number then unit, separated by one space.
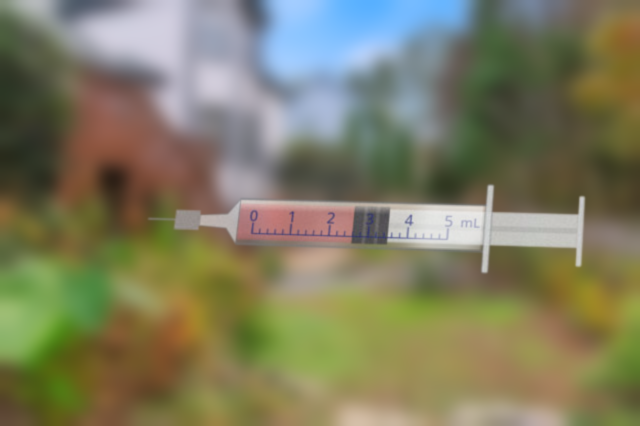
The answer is 2.6 mL
